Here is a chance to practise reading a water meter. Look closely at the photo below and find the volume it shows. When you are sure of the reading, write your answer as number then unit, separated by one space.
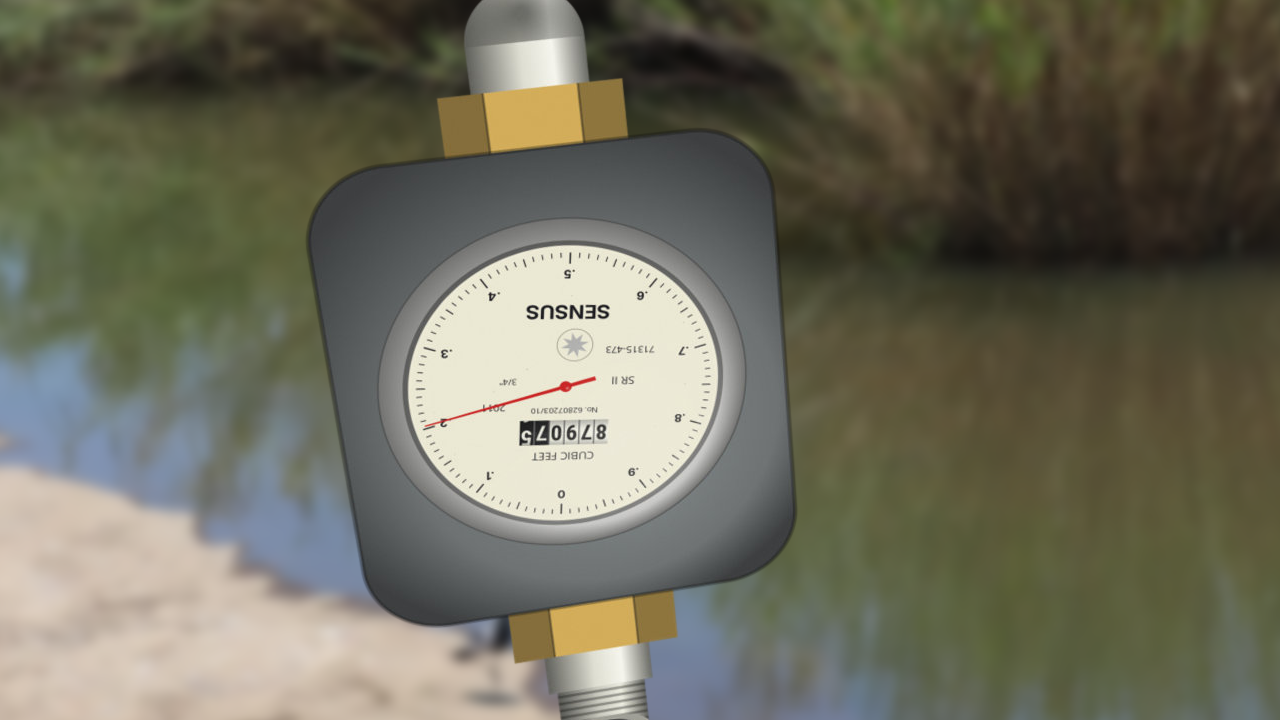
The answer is 879075.20 ft³
